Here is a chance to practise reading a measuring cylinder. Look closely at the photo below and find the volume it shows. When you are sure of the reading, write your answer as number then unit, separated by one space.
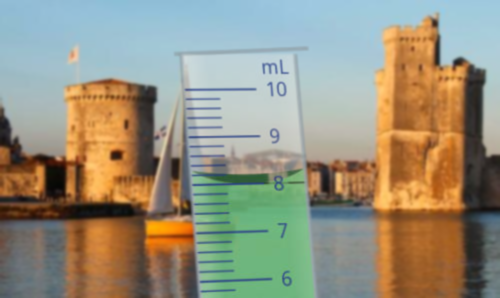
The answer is 8 mL
